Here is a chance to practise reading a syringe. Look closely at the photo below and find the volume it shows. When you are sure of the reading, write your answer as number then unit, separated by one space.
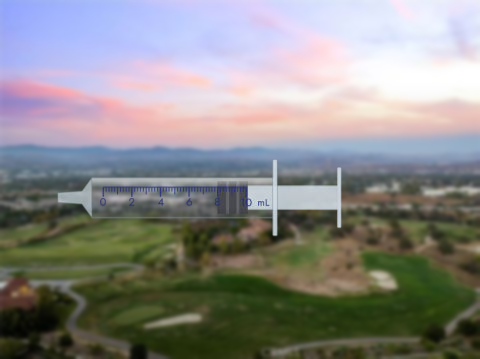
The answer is 8 mL
